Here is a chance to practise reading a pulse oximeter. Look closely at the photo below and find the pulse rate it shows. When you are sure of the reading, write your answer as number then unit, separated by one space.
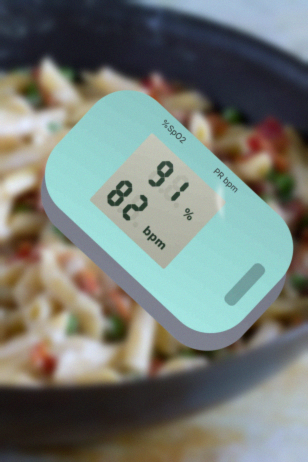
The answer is 82 bpm
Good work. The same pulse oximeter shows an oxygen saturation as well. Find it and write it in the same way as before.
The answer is 91 %
